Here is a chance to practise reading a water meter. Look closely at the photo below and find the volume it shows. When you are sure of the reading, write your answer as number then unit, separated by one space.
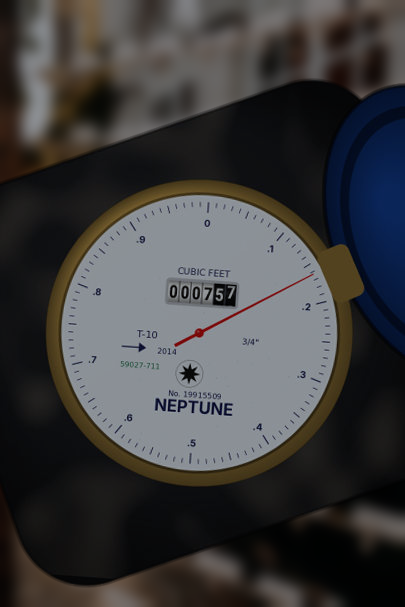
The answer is 757.16 ft³
